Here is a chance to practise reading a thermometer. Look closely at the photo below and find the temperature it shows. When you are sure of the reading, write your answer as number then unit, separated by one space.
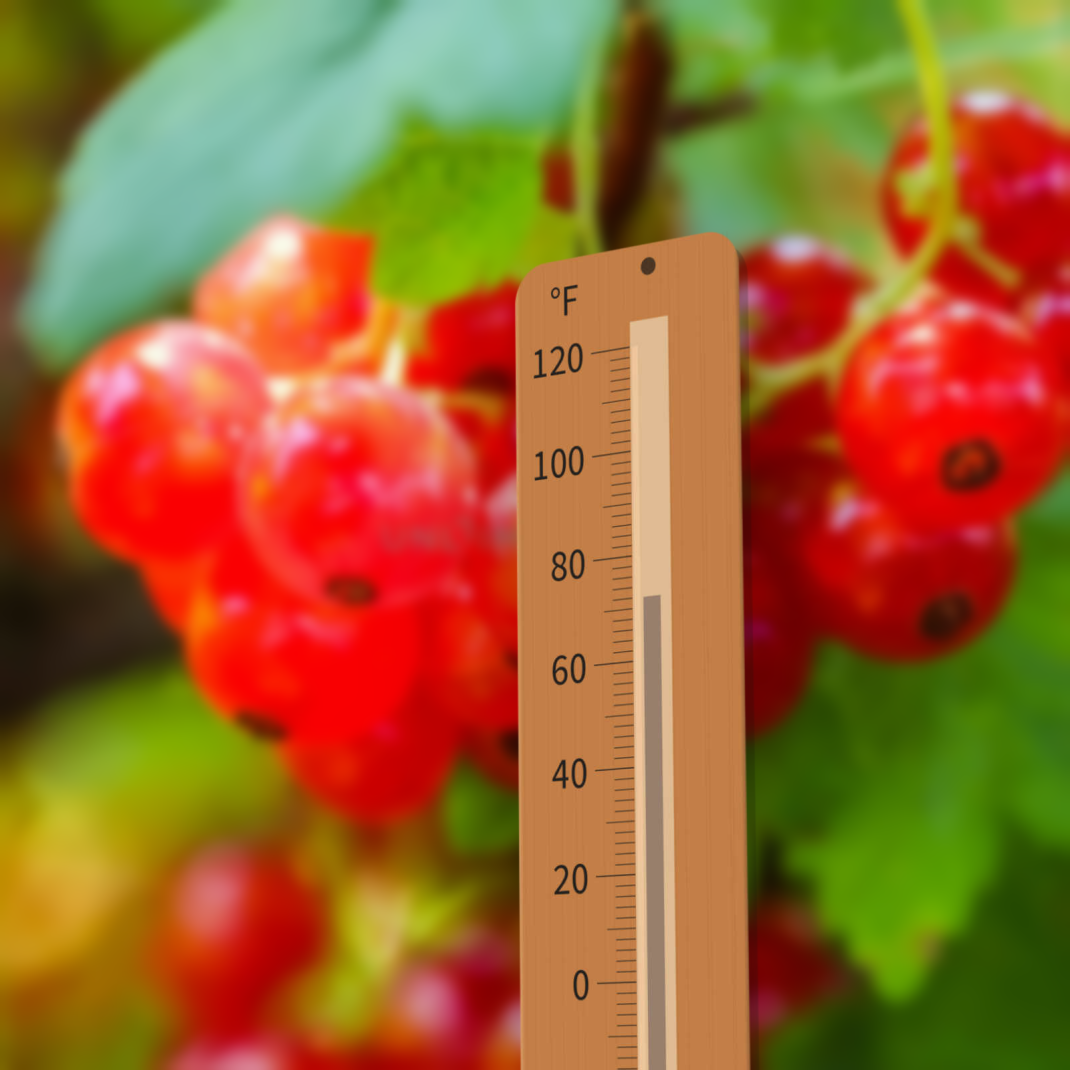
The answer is 72 °F
